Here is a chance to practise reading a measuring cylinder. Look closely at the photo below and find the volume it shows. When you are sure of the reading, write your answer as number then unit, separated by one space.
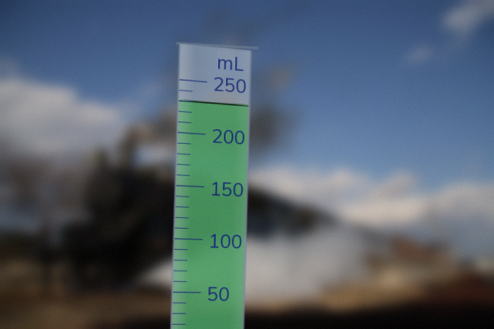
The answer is 230 mL
